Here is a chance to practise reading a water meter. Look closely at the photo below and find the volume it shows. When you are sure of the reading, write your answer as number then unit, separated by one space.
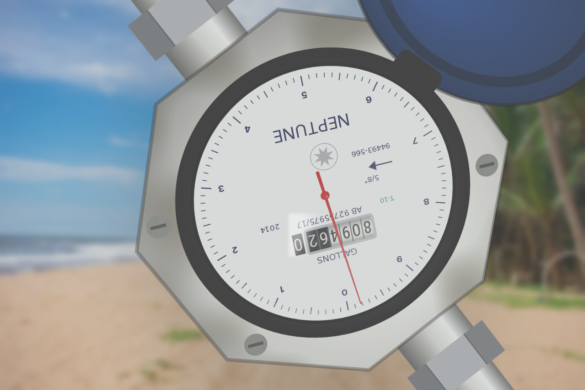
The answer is 8094619.8 gal
